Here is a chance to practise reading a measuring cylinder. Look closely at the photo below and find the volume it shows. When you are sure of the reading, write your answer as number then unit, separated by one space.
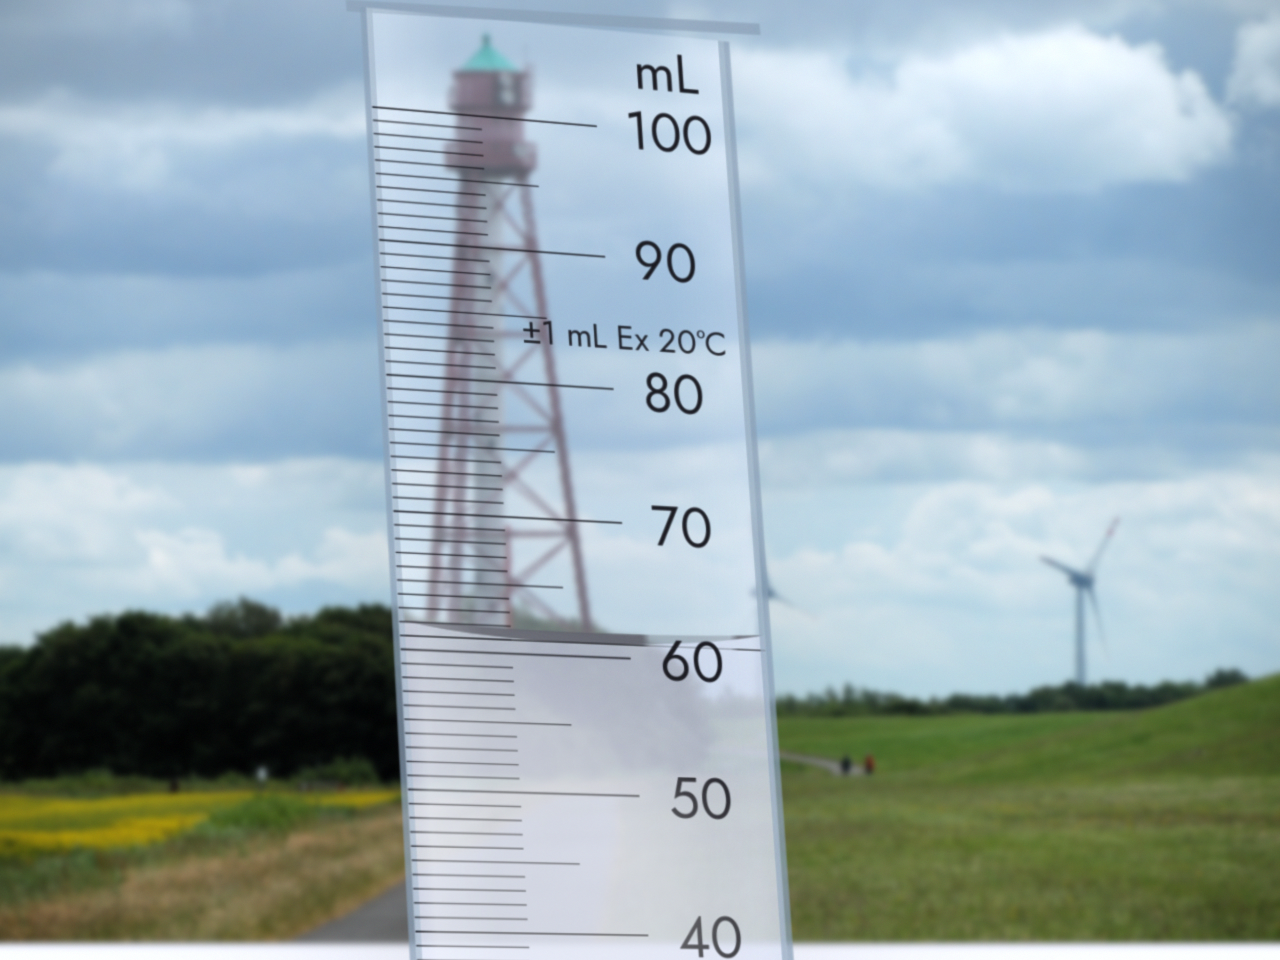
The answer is 61 mL
